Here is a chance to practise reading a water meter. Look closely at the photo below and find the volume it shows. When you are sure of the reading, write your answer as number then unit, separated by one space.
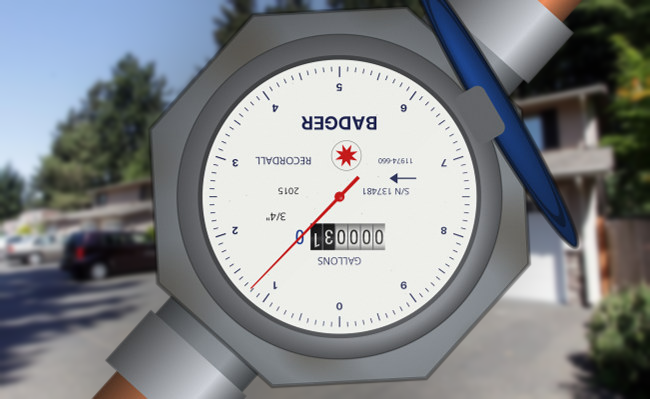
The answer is 311.2 gal
